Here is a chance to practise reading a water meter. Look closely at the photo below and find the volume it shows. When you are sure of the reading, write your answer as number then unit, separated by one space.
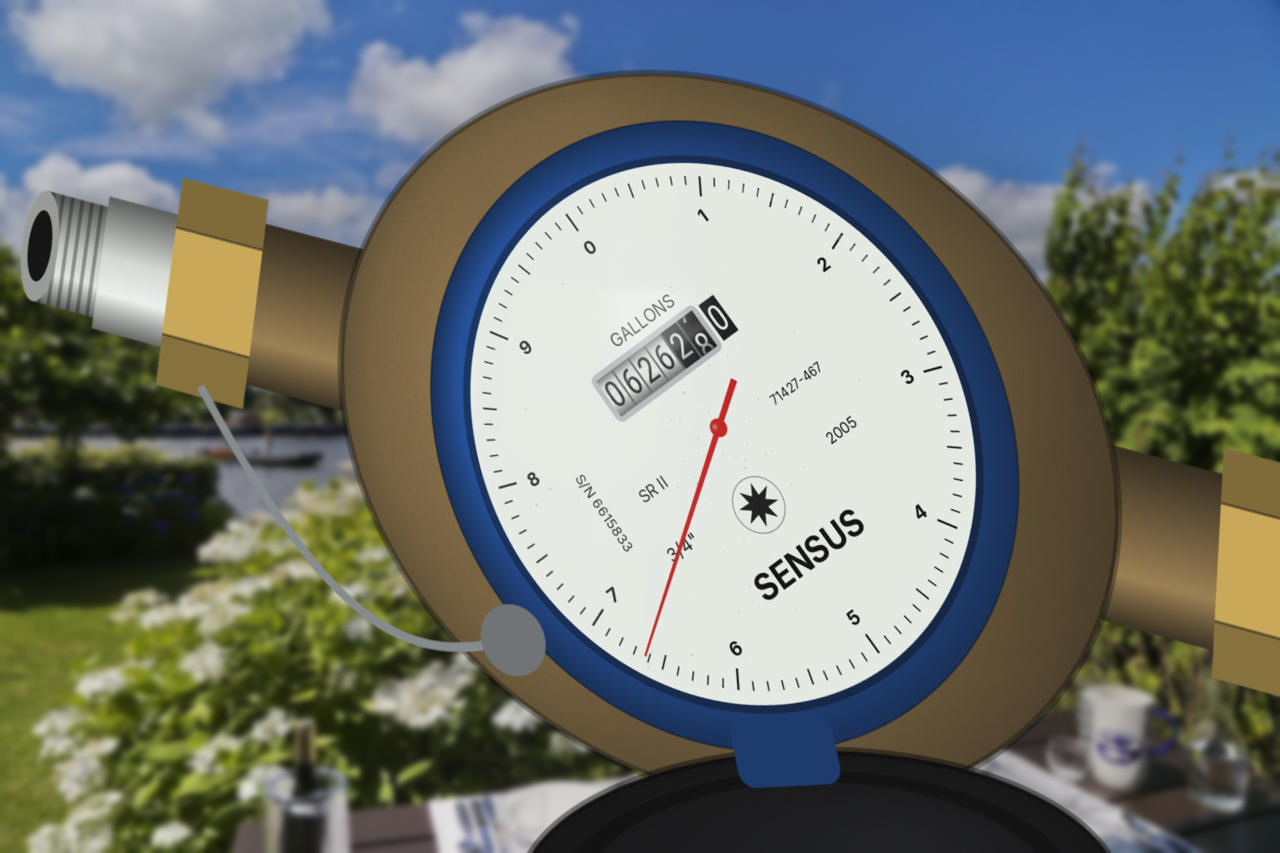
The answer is 626276.6 gal
